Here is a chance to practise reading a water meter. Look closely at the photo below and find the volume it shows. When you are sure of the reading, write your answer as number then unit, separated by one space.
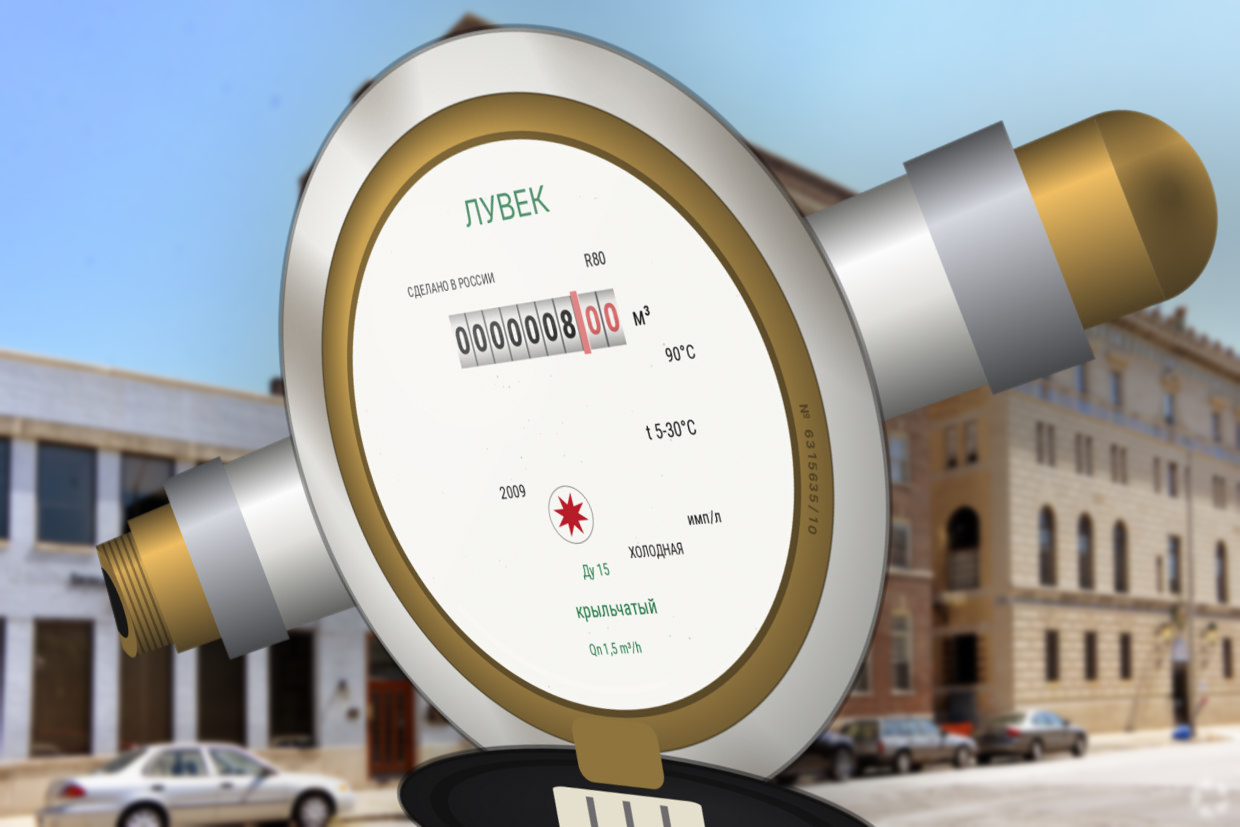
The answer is 8.00 m³
